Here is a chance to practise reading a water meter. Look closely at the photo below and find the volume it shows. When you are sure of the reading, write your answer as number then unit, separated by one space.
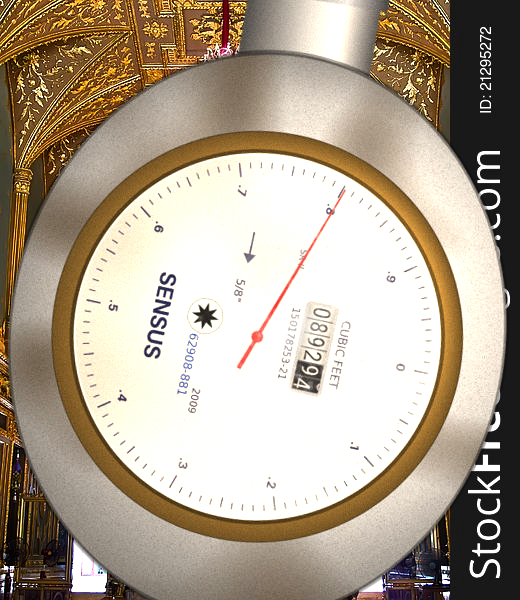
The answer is 89293.80 ft³
